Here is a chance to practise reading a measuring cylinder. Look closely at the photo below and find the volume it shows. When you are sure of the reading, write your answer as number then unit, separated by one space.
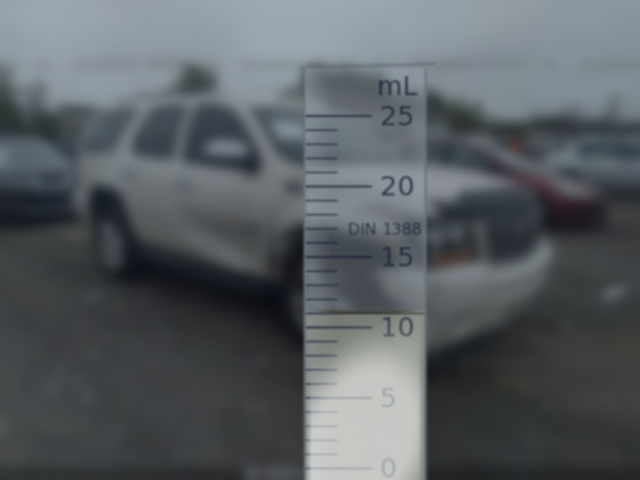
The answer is 11 mL
